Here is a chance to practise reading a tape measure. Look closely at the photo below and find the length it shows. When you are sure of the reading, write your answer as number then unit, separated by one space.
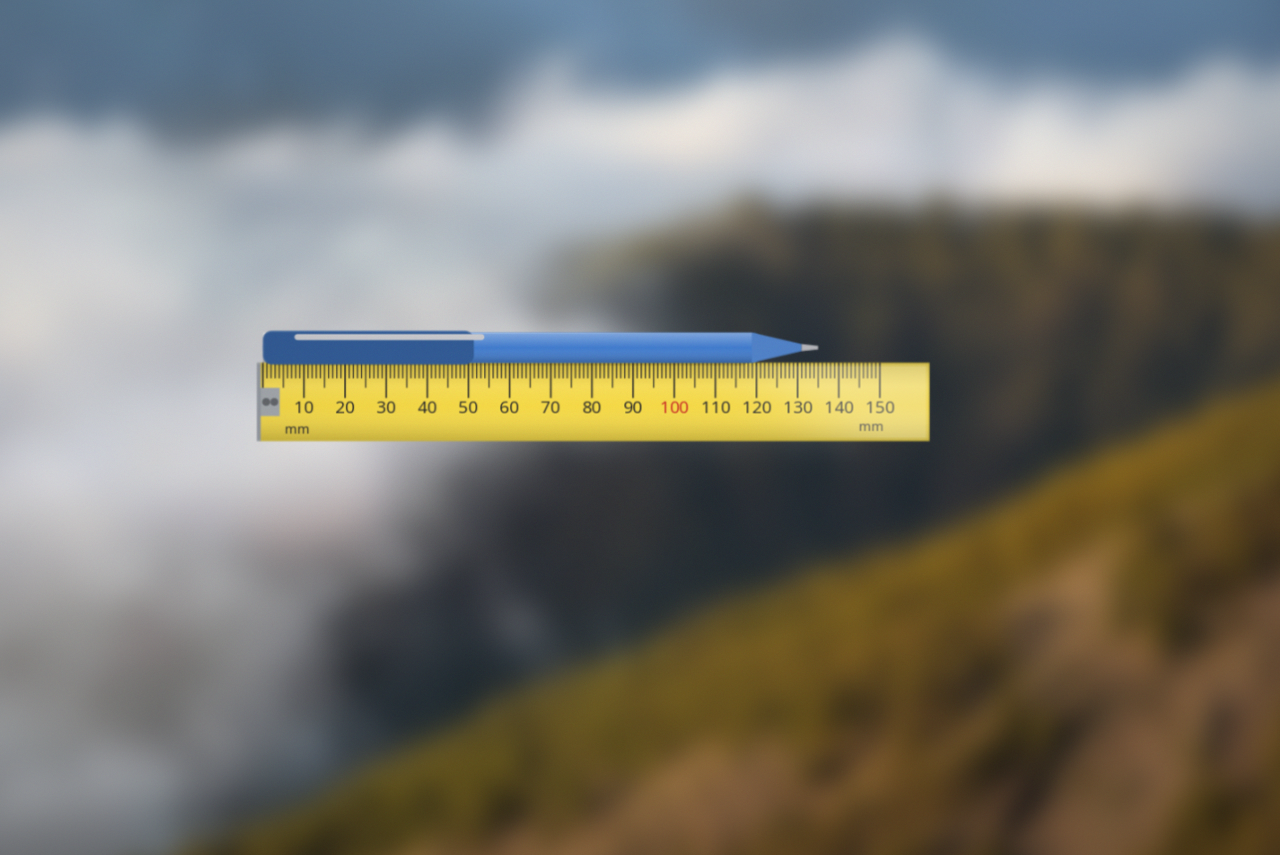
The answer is 135 mm
